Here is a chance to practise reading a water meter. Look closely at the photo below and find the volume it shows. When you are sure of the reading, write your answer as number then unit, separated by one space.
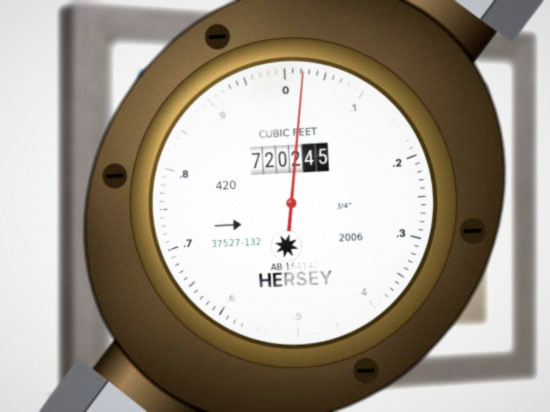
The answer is 720245.02 ft³
